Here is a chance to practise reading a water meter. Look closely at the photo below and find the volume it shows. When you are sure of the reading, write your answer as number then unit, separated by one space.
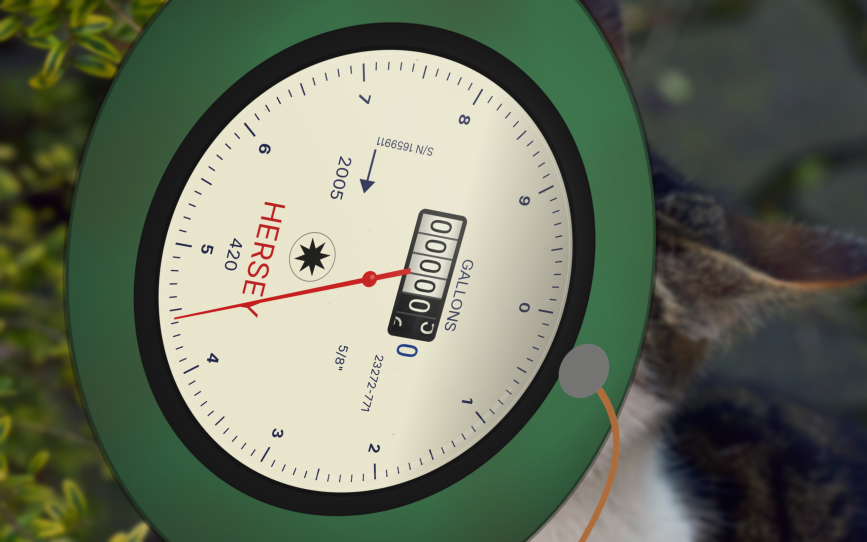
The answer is 54.4 gal
